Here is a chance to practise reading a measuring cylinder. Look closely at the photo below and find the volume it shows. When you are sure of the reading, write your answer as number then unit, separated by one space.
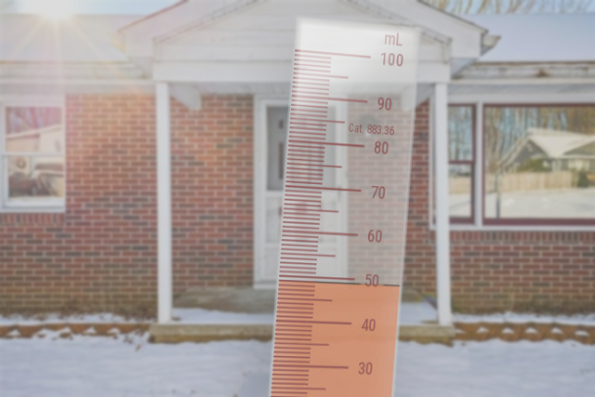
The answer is 49 mL
